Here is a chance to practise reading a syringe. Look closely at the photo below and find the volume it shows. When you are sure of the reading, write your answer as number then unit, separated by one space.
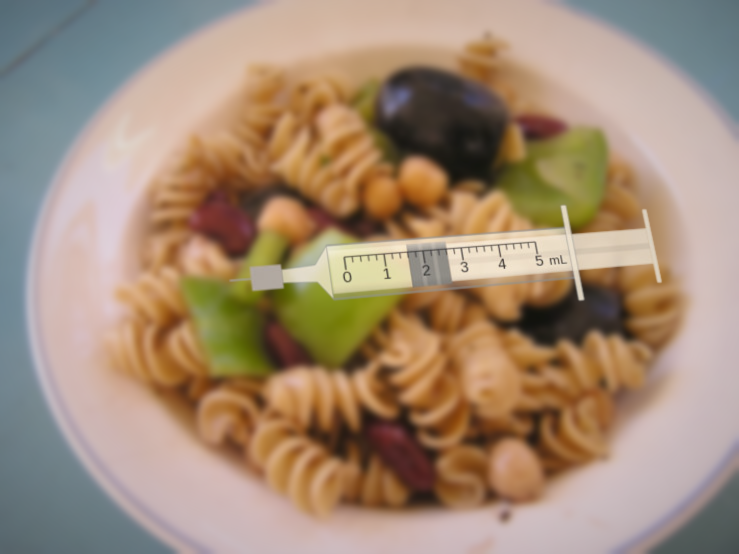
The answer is 1.6 mL
